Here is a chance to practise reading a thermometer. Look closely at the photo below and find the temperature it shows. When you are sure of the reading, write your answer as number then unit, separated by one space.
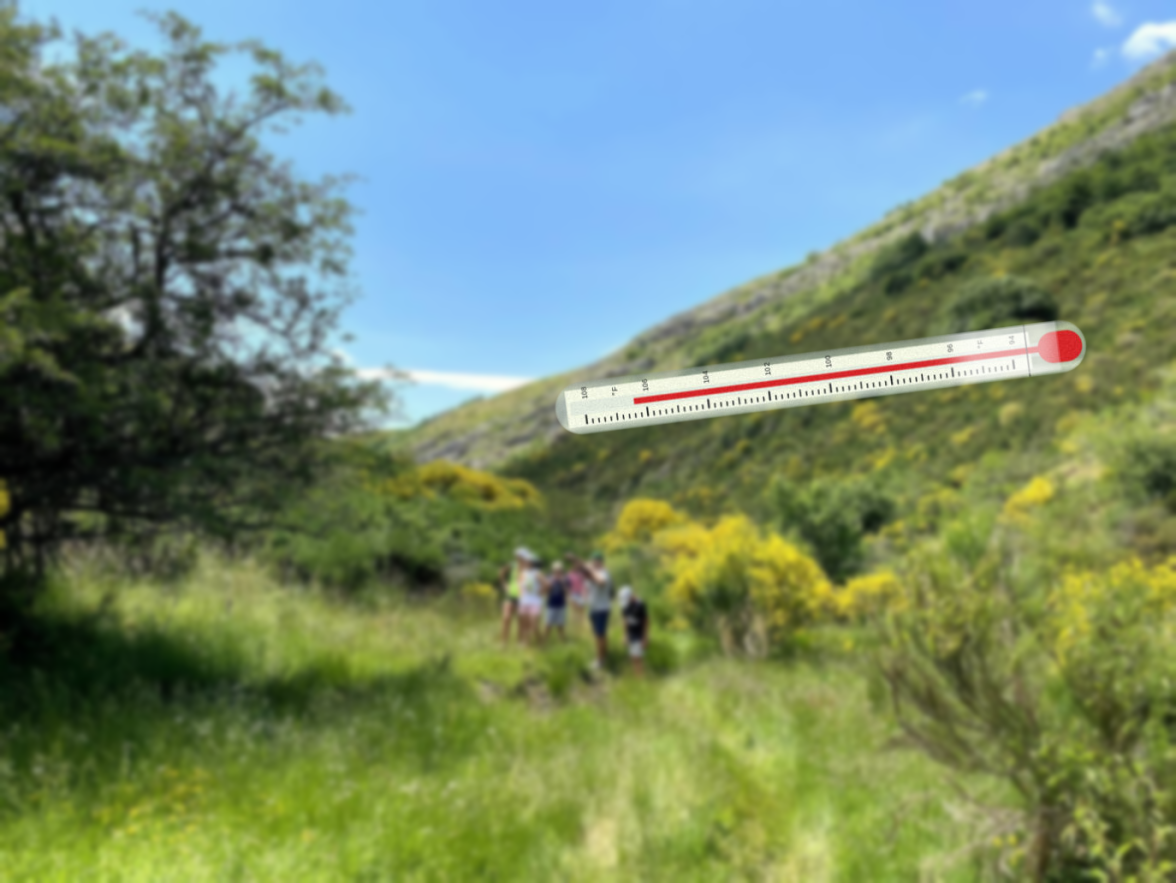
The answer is 106.4 °F
